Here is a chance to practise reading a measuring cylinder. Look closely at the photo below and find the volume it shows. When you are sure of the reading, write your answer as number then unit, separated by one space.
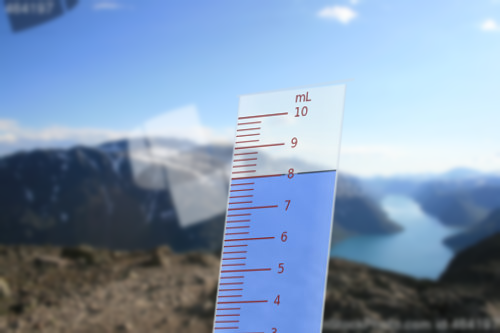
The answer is 8 mL
